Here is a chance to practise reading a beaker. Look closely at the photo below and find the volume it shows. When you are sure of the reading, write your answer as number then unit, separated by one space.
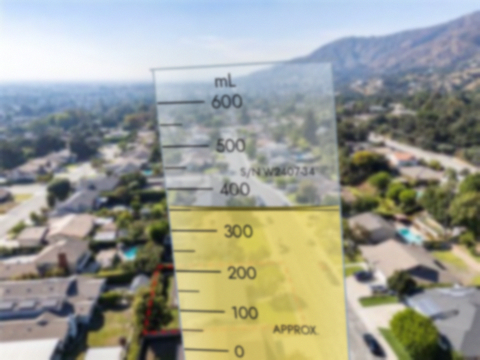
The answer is 350 mL
